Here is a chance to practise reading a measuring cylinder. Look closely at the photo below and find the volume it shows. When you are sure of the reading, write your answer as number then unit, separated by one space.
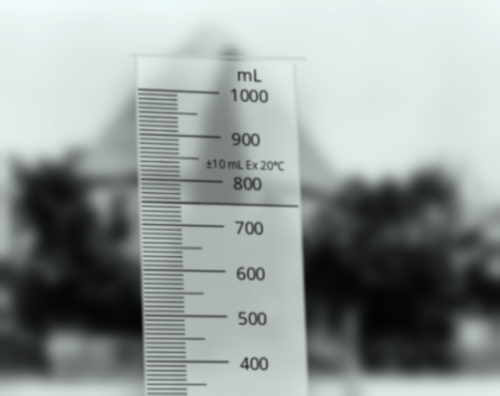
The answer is 750 mL
